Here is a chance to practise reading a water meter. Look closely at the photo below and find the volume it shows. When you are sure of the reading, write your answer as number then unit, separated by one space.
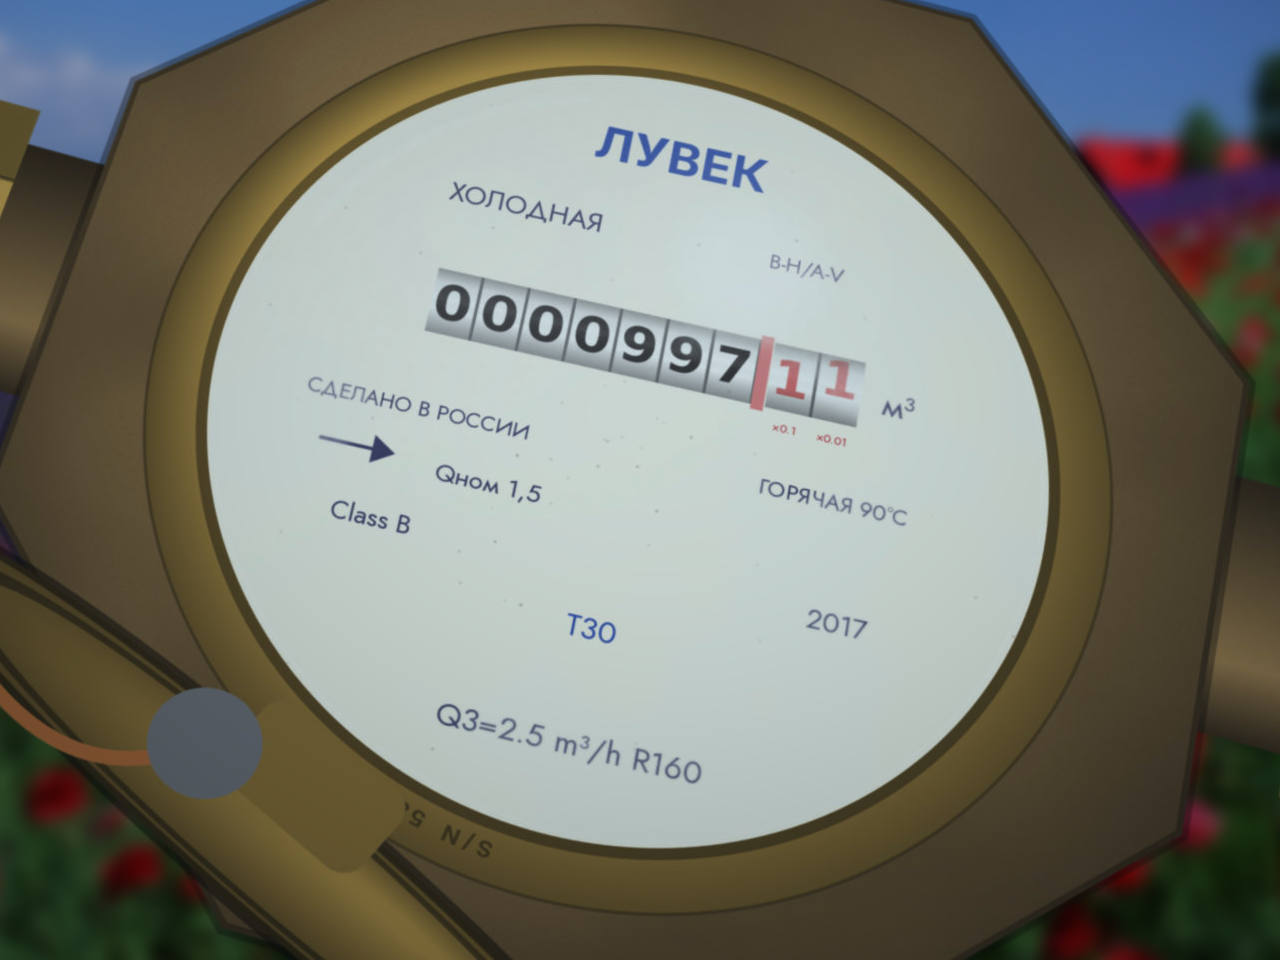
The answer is 997.11 m³
